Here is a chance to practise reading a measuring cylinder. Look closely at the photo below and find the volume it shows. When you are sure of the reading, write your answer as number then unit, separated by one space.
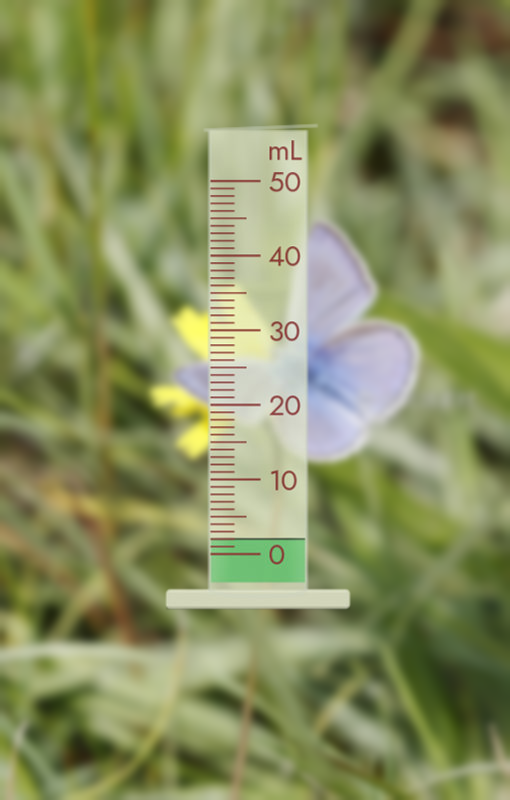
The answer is 2 mL
